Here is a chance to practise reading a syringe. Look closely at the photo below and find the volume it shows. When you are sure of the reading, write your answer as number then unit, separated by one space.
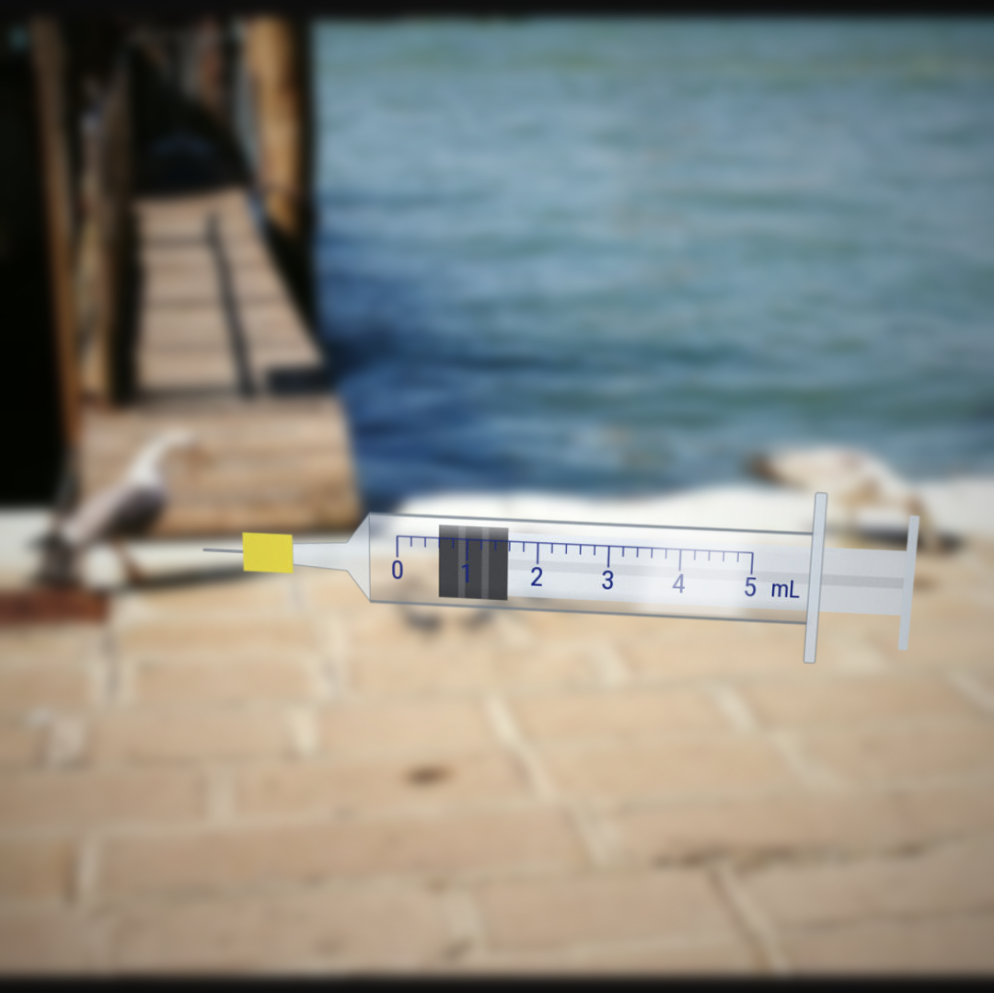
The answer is 0.6 mL
